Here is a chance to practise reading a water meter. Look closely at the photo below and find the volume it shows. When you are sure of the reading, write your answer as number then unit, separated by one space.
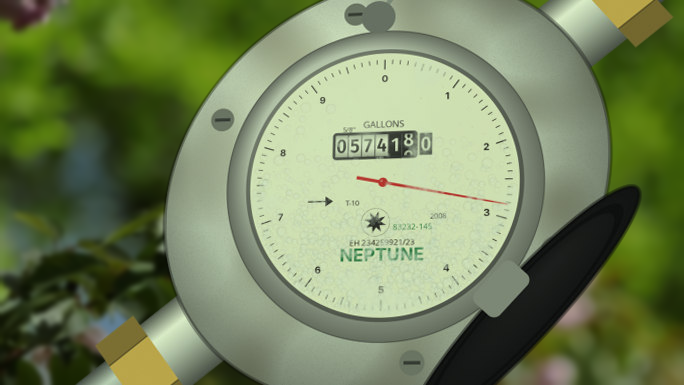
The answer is 574182.8 gal
